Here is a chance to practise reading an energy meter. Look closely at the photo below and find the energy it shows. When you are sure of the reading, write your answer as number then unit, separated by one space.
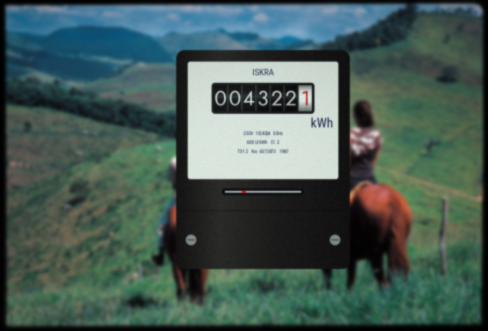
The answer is 4322.1 kWh
